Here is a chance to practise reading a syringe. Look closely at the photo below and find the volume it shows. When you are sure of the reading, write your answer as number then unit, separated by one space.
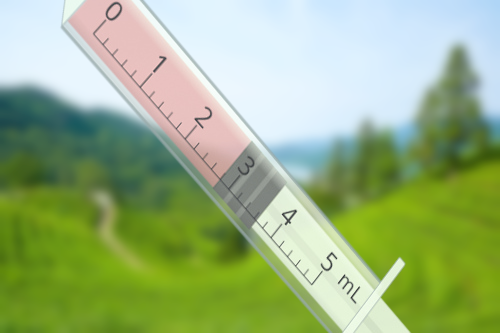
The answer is 2.8 mL
